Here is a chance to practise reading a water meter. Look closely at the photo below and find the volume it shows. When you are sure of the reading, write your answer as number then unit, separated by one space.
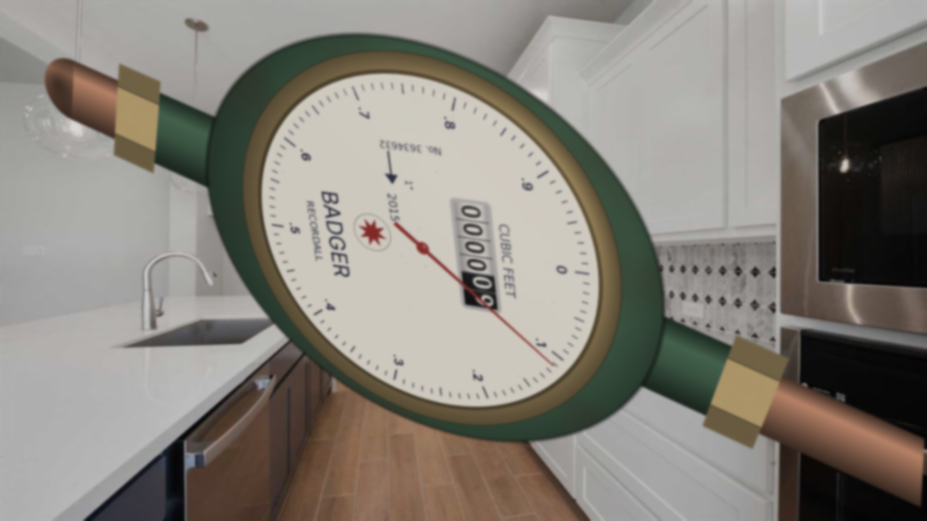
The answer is 9.11 ft³
